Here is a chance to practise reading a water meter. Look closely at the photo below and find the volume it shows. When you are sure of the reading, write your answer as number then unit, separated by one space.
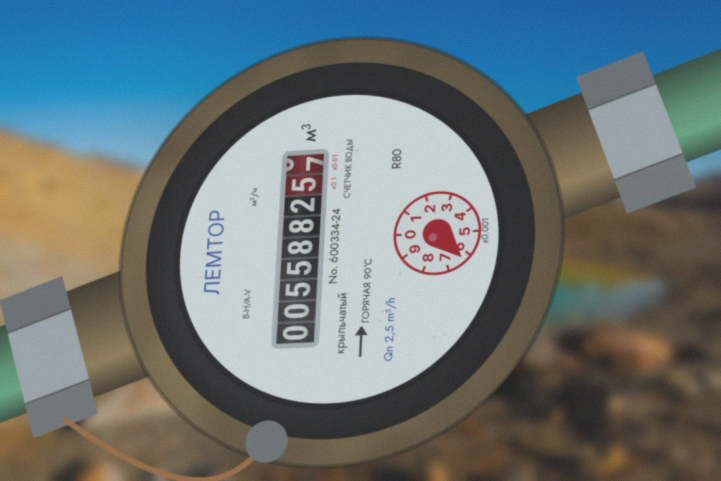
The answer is 55882.566 m³
